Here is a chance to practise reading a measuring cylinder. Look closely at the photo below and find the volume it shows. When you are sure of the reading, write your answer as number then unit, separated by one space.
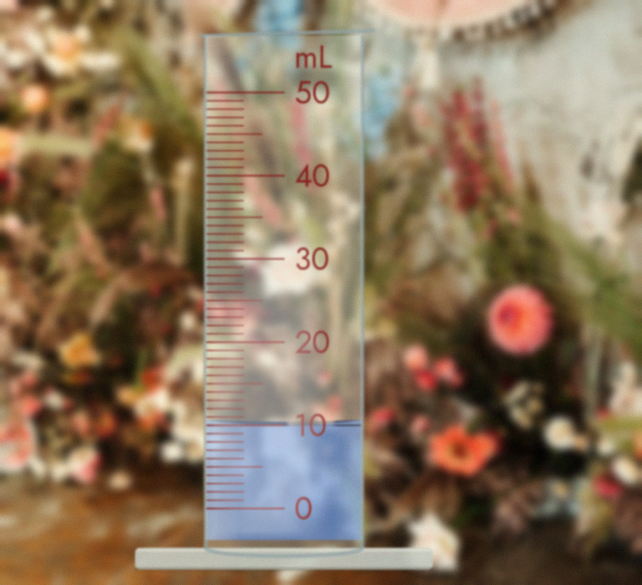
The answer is 10 mL
